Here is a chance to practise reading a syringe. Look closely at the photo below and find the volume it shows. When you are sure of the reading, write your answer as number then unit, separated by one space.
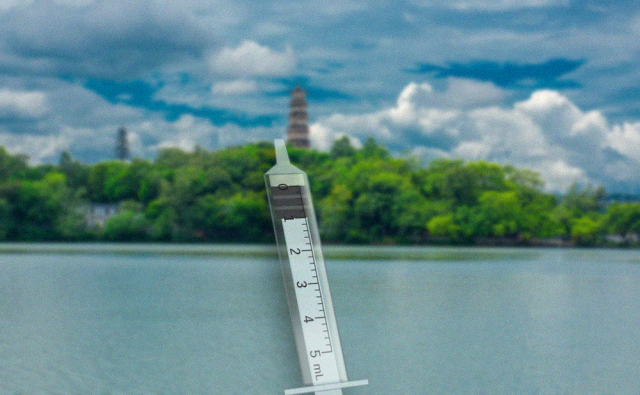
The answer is 0 mL
